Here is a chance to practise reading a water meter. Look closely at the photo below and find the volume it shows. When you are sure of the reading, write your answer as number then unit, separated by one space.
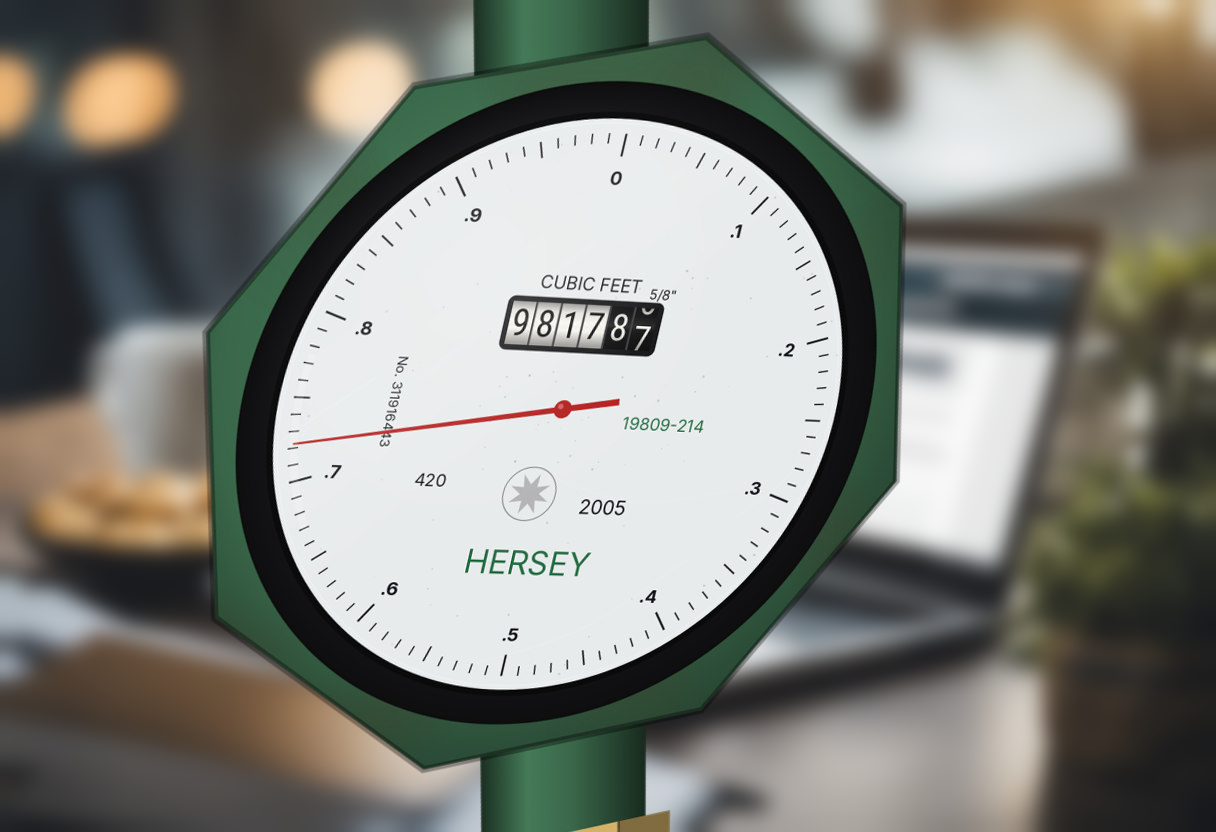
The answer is 981786.72 ft³
